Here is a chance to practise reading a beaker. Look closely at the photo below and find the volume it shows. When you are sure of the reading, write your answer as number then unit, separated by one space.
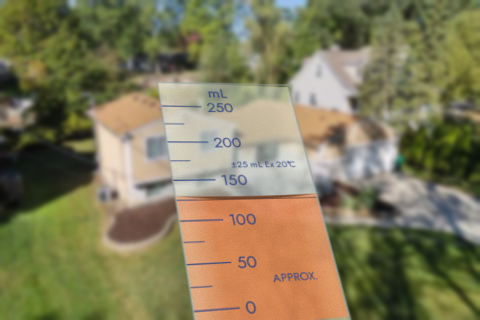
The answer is 125 mL
